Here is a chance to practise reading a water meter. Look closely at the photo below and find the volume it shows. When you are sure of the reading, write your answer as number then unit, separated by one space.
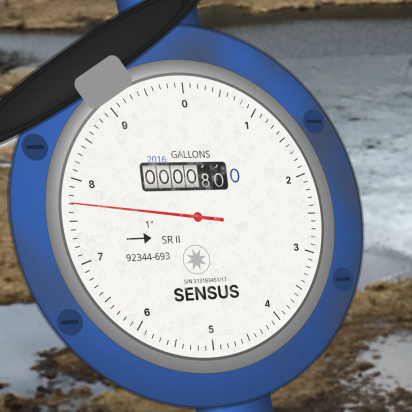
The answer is 797.7 gal
